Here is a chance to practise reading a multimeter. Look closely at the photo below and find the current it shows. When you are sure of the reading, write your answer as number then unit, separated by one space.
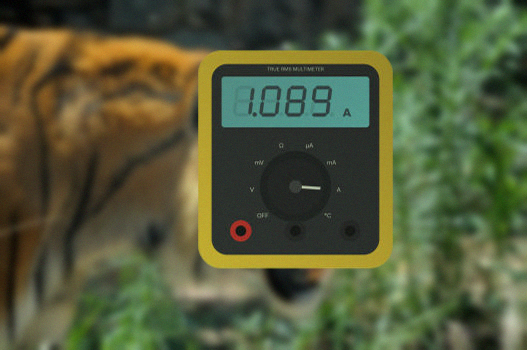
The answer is 1.089 A
